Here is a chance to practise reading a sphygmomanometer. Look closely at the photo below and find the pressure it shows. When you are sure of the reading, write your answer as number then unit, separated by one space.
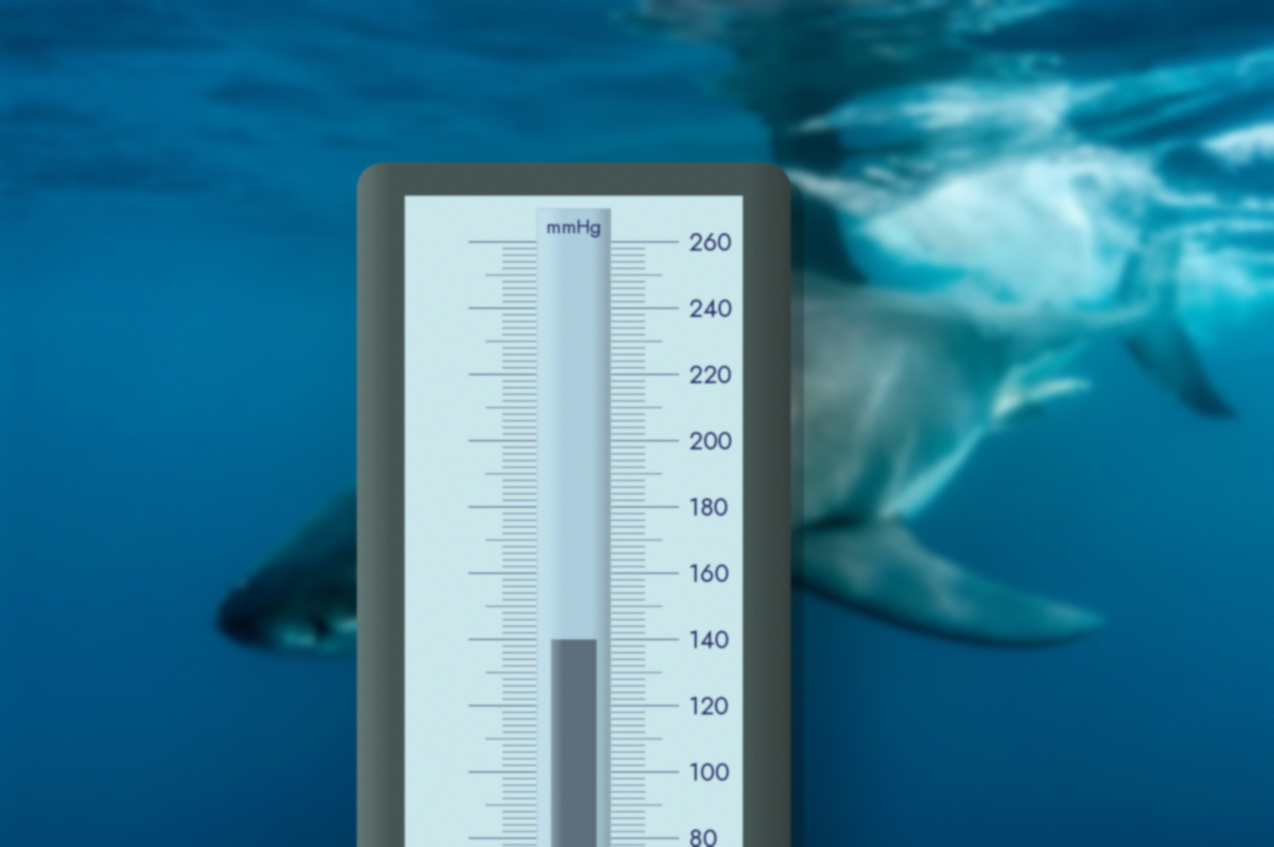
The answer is 140 mmHg
